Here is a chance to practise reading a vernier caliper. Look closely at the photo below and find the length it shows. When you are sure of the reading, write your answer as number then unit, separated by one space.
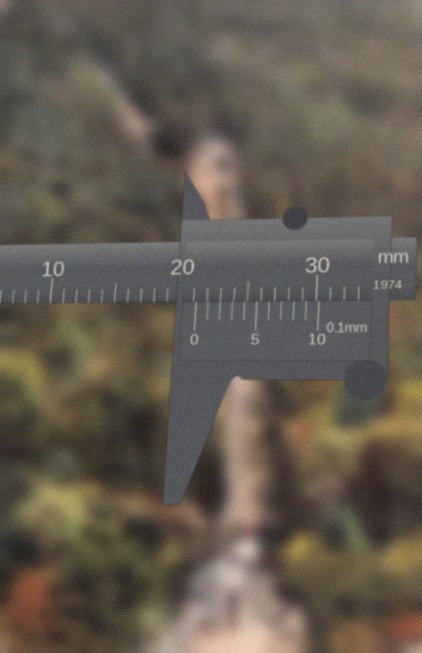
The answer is 21.2 mm
